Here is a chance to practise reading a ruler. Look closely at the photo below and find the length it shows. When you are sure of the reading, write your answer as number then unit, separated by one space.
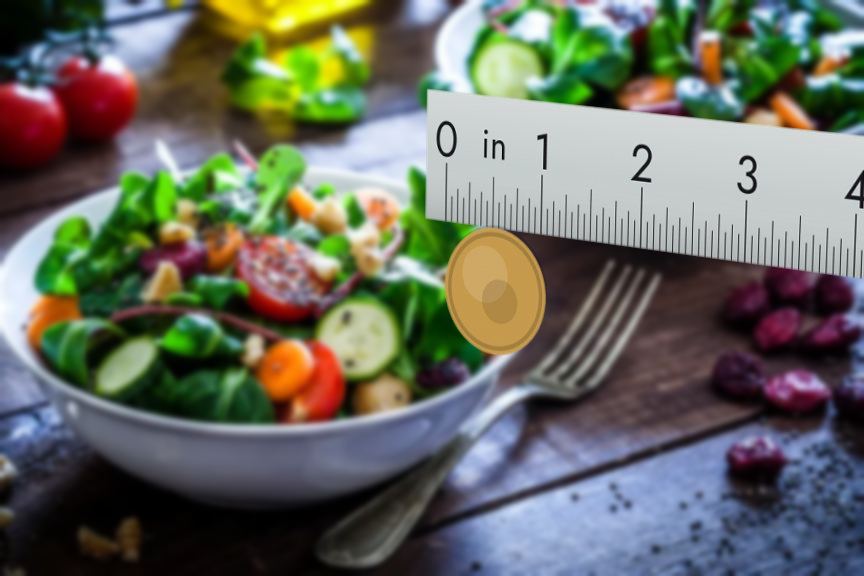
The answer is 1.0625 in
